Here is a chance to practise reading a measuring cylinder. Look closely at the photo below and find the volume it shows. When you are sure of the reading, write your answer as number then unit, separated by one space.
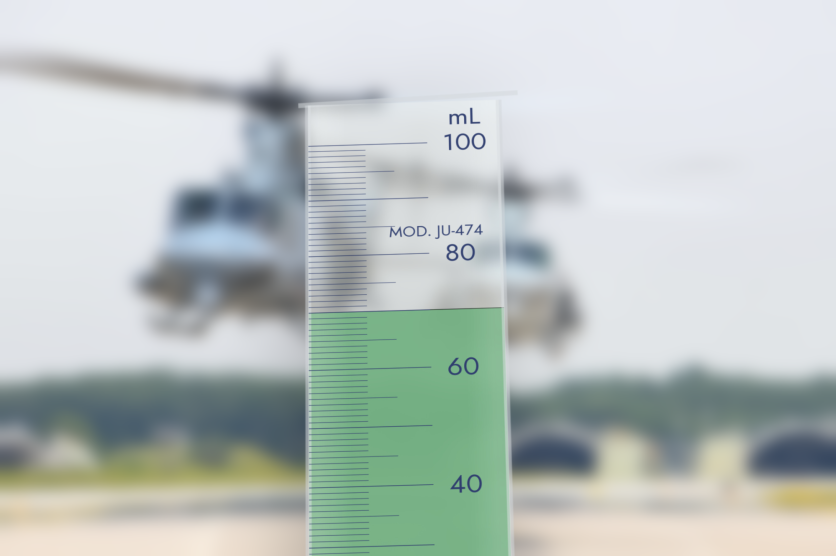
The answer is 70 mL
